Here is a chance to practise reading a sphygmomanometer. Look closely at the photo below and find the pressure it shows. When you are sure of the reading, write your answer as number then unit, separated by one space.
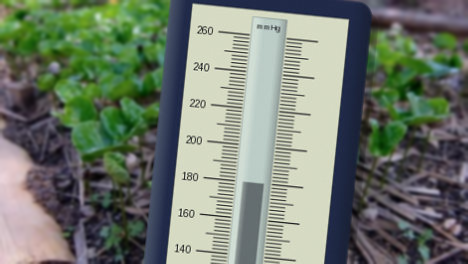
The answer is 180 mmHg
